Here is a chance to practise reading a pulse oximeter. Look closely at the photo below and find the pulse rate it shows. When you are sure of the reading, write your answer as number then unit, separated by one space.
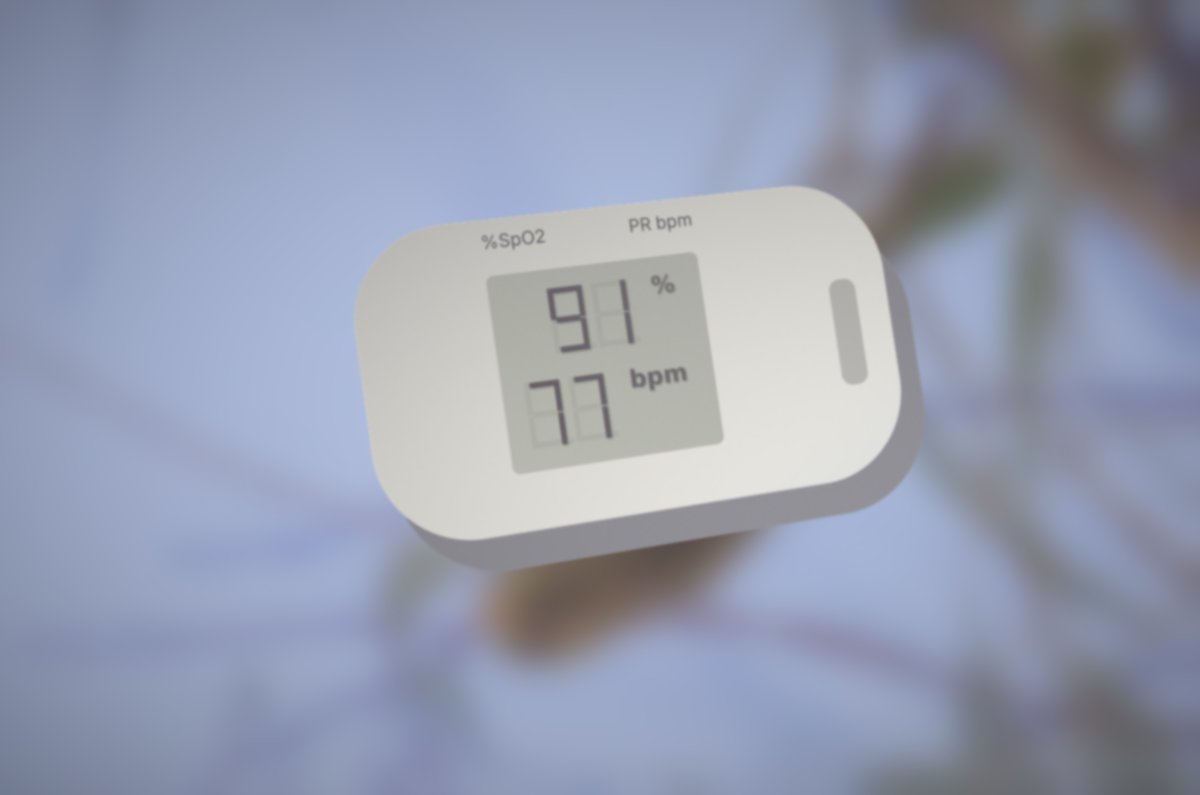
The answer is 77 bpm
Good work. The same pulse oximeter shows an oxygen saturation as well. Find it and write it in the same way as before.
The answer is 91 %
